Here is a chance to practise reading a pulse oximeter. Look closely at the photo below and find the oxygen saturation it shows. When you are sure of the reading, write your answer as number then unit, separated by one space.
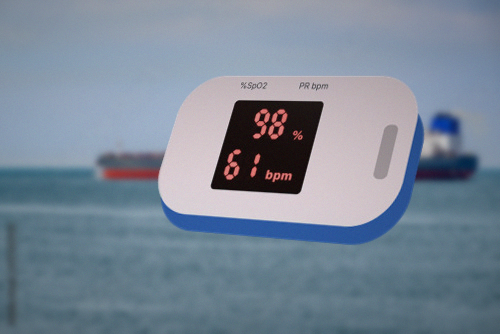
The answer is 98 %
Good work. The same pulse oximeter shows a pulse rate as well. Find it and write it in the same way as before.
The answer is 61 bpm
